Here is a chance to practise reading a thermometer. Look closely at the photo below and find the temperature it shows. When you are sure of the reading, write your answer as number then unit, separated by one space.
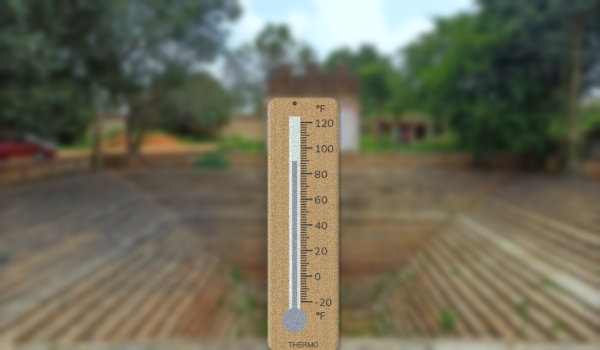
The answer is 90 °F
